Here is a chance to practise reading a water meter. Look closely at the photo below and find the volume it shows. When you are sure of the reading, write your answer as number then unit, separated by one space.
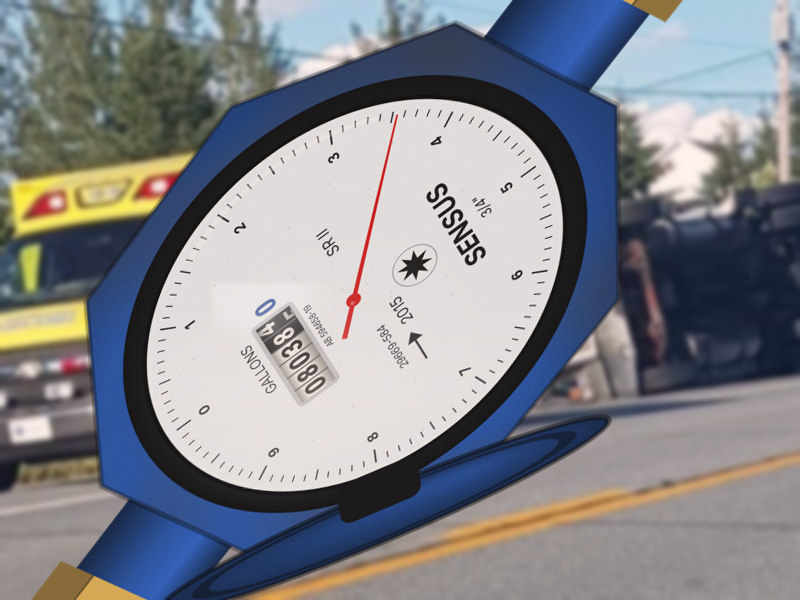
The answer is 803843.5 gal
